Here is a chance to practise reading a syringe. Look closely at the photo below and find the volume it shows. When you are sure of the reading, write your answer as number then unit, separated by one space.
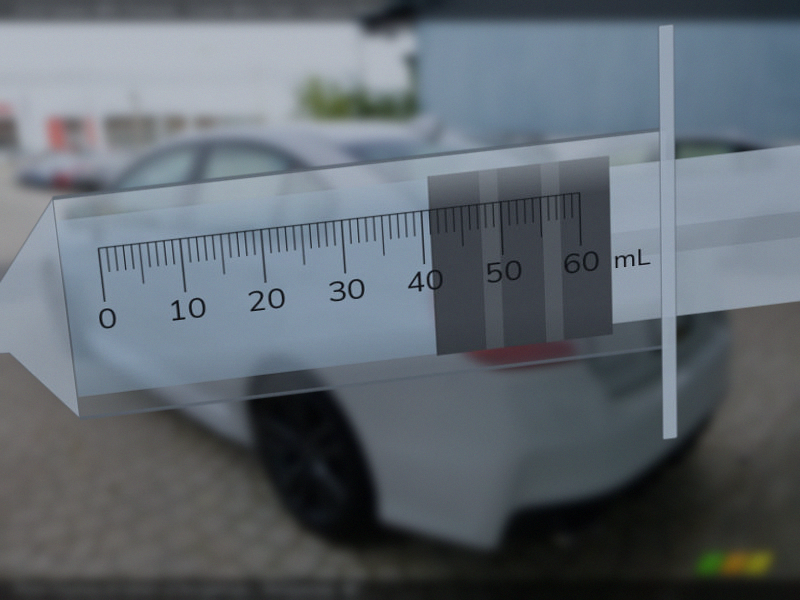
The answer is 41 mL
